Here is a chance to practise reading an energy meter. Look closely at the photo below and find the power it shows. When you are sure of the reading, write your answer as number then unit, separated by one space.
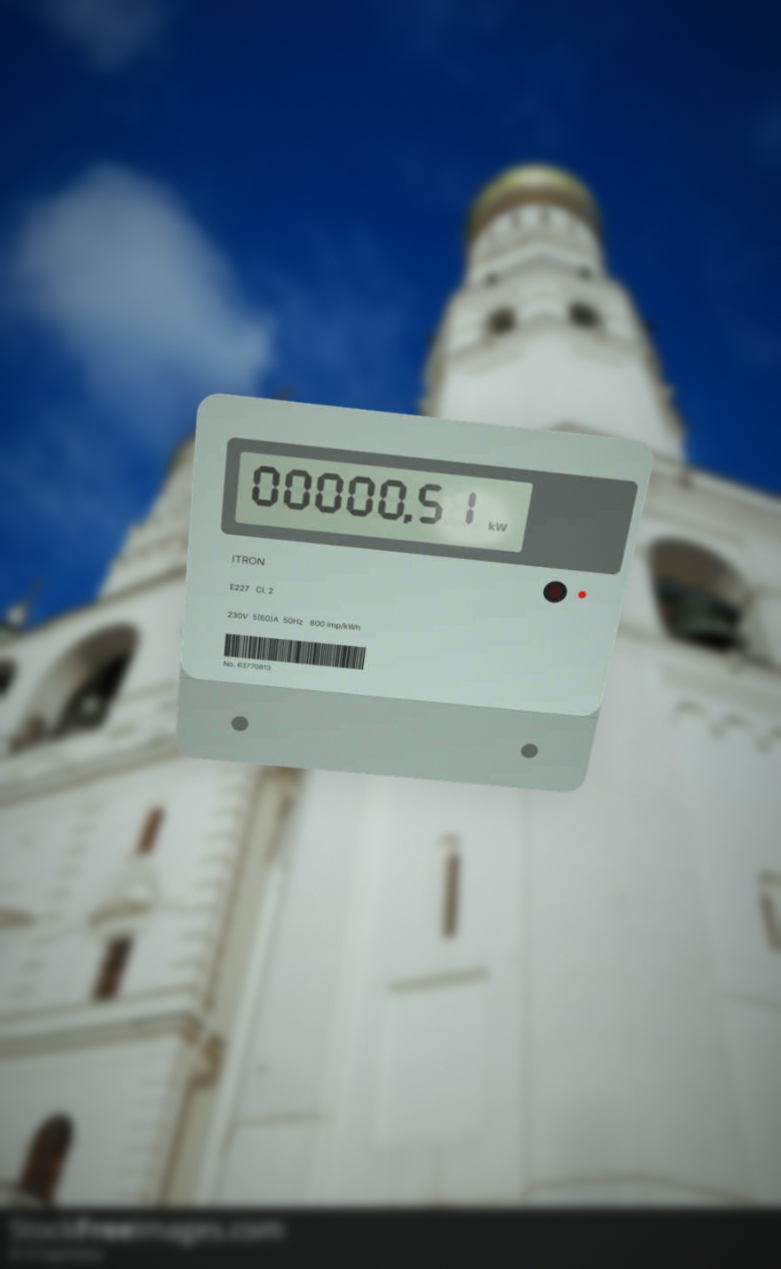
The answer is 0.51 kW
